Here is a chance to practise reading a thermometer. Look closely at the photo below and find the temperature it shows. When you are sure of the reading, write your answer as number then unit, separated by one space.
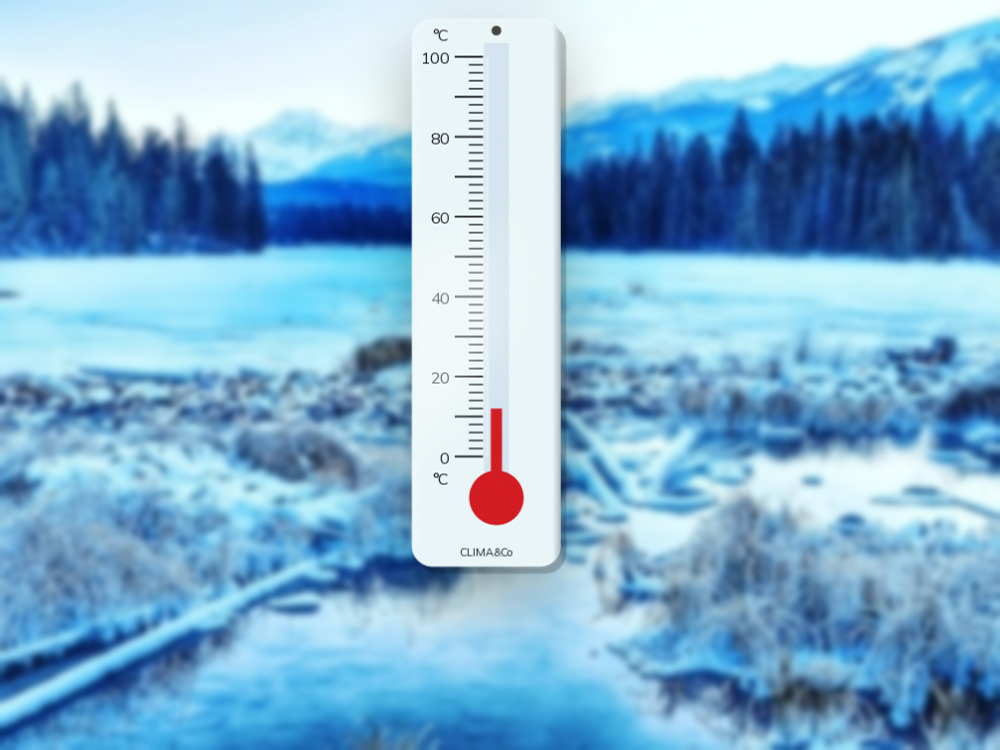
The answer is 12 °C
